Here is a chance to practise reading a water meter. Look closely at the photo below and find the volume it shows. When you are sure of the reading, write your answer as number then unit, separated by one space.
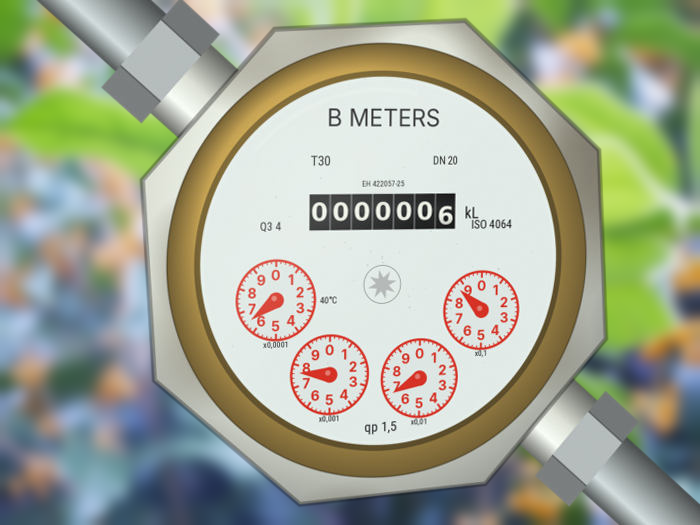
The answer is 5.8676 kL
